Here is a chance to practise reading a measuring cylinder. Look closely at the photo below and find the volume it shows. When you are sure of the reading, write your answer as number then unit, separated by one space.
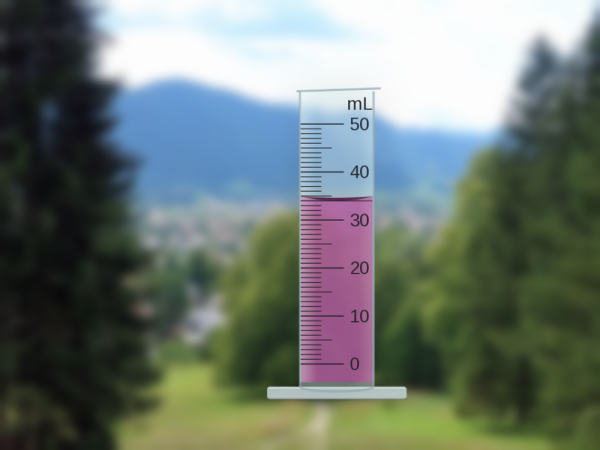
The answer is 34 mL
